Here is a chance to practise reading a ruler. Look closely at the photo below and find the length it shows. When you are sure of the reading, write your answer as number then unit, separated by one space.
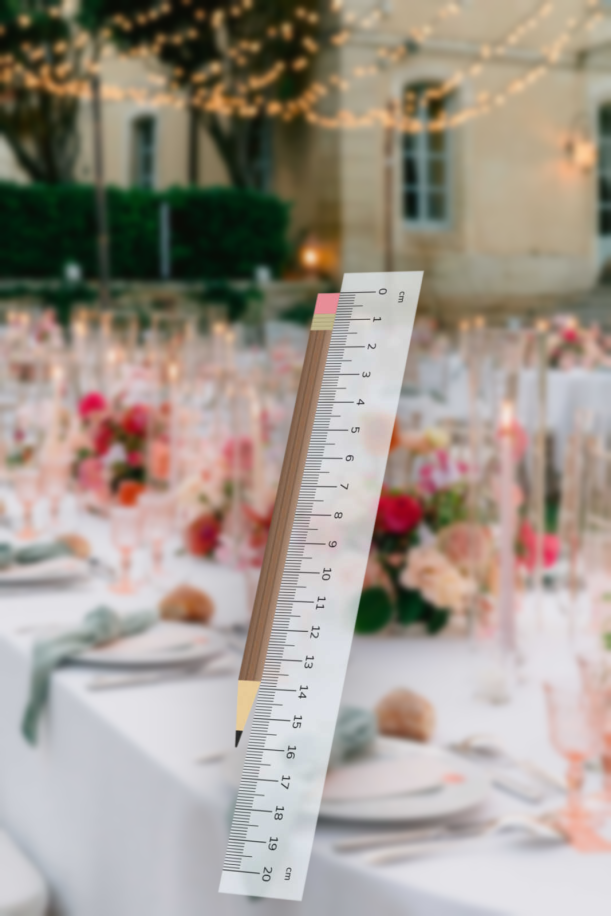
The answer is 16 cm
